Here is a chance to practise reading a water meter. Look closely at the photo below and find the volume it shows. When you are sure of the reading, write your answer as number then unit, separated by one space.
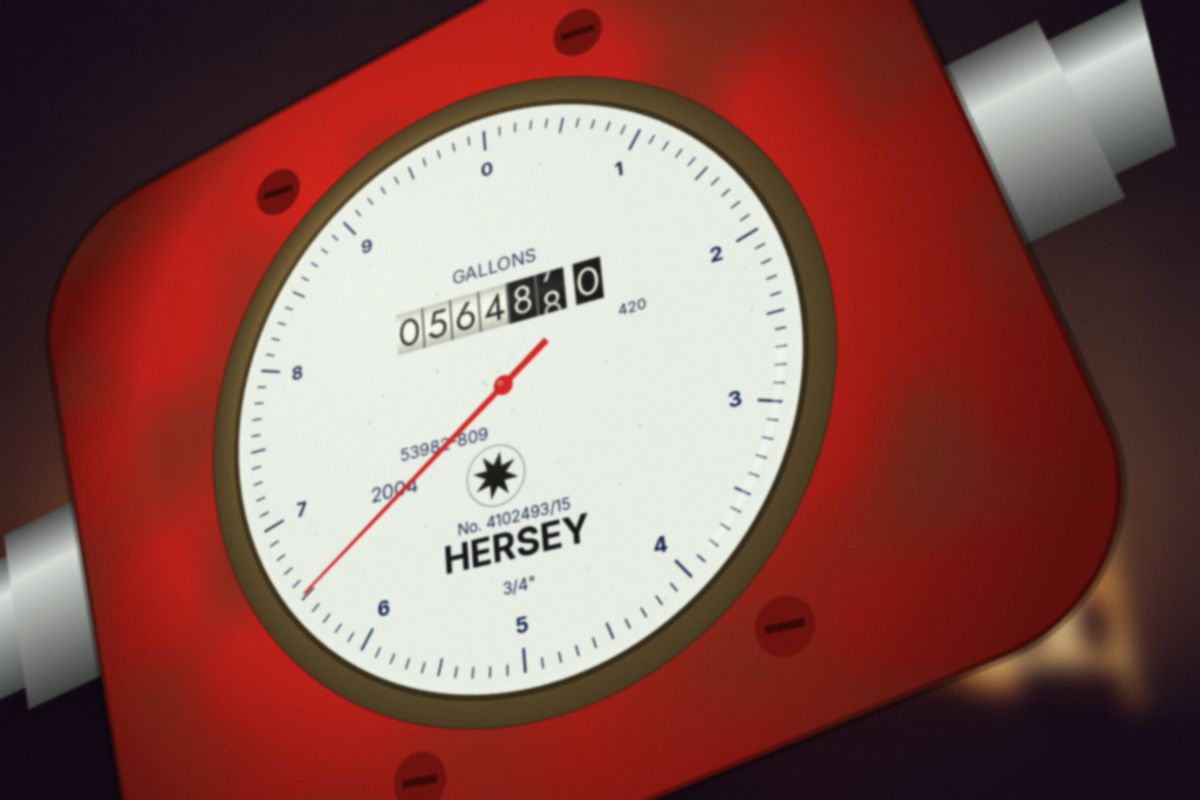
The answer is 564876.5 gal
